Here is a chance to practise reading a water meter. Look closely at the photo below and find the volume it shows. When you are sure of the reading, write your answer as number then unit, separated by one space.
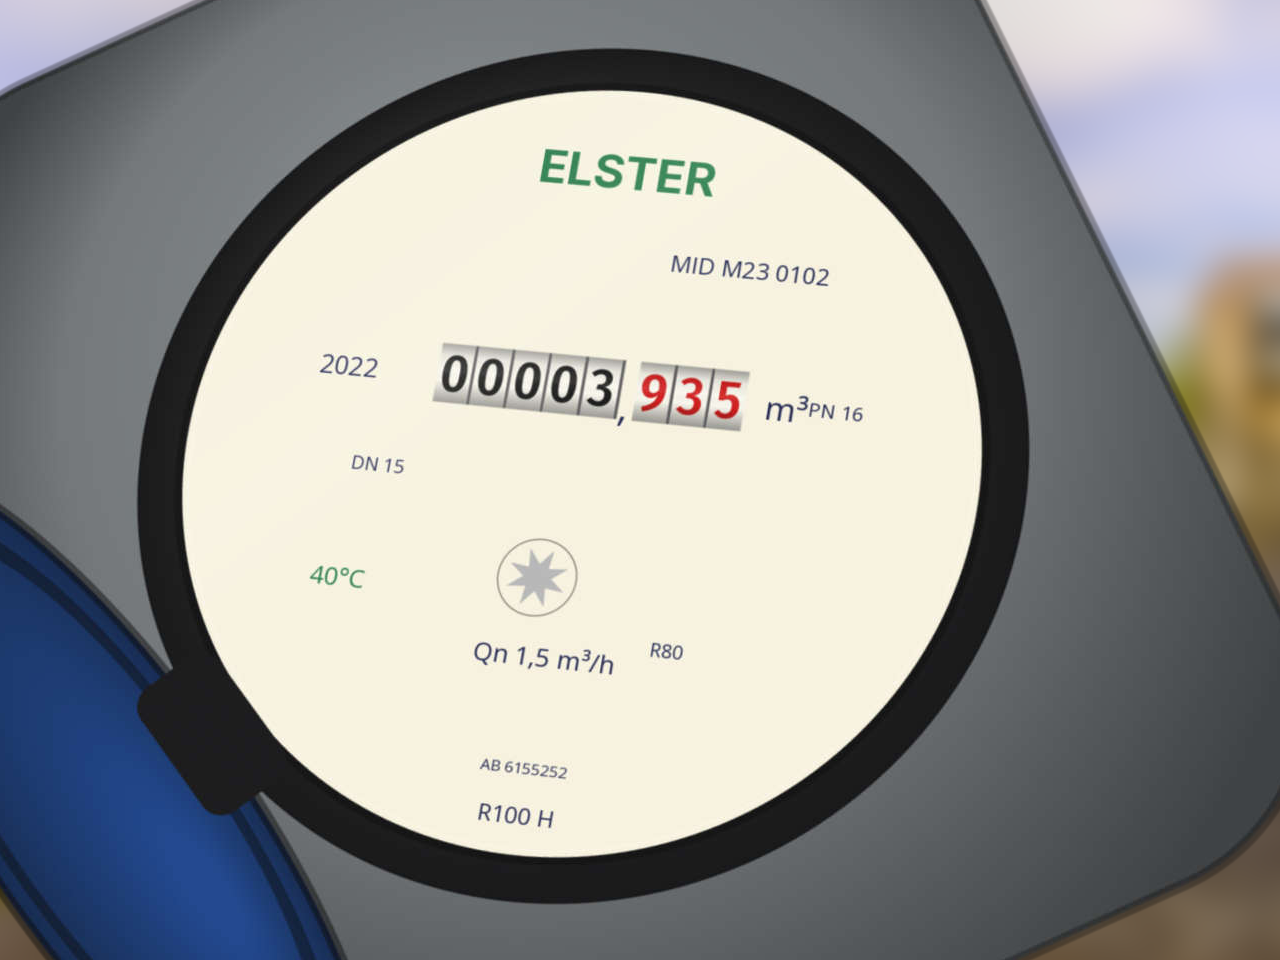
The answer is 3.935 m³
